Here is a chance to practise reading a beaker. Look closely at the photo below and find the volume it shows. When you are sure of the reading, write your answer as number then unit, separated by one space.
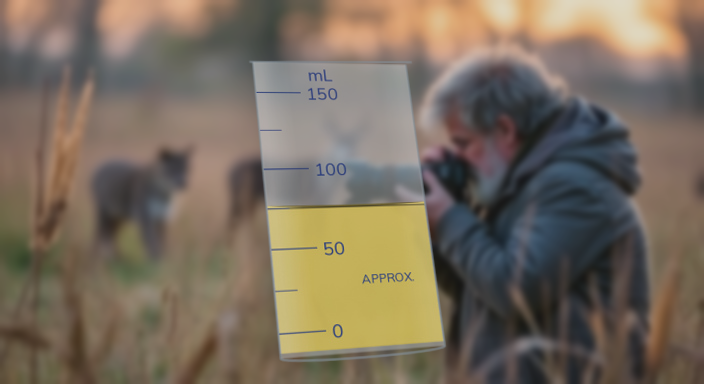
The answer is 75 mL
